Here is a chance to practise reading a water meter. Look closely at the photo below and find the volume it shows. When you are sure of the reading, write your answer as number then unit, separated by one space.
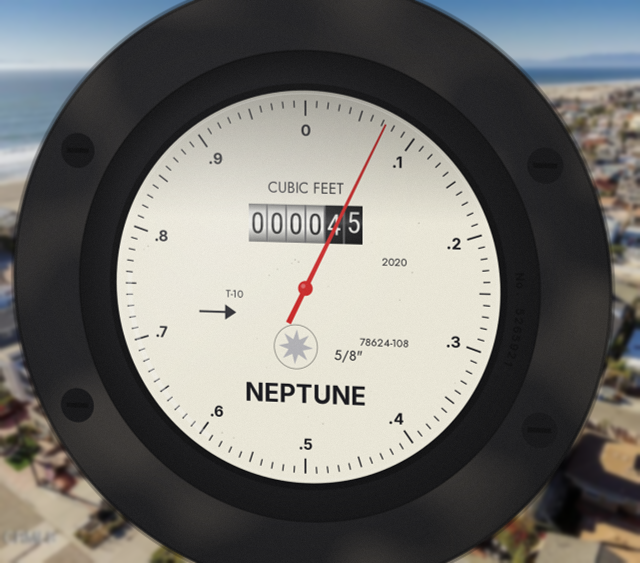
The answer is 45.07 ft³
